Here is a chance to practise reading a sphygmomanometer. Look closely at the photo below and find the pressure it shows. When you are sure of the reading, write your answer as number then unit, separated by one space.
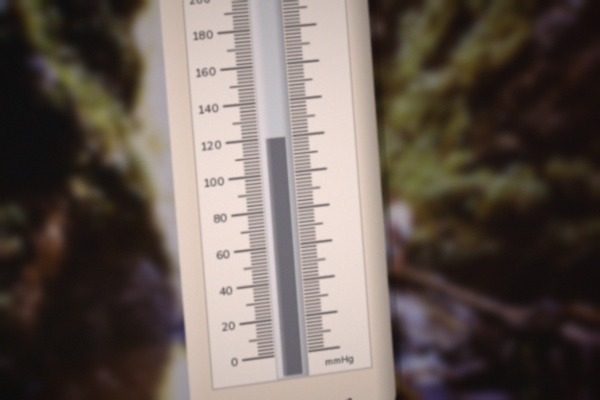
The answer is 120 mmHg
